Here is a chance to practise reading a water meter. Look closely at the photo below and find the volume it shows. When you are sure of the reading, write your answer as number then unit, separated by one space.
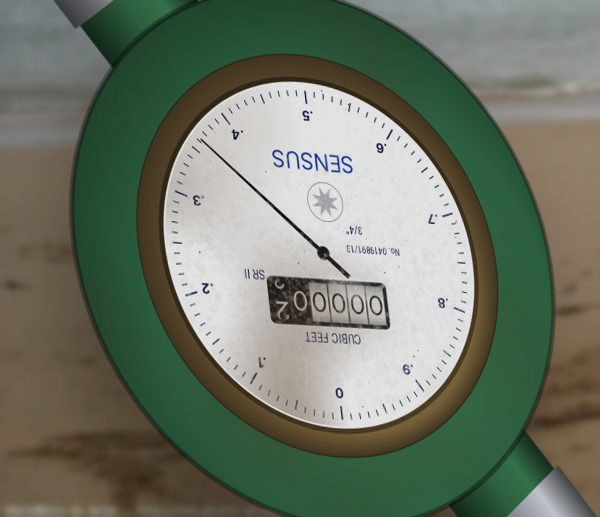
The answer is 2.36 ft³
